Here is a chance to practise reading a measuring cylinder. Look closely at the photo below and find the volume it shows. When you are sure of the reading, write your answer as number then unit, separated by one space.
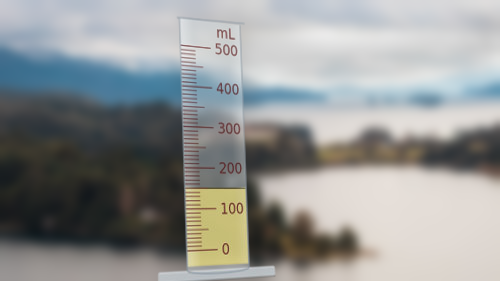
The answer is 150 mL
